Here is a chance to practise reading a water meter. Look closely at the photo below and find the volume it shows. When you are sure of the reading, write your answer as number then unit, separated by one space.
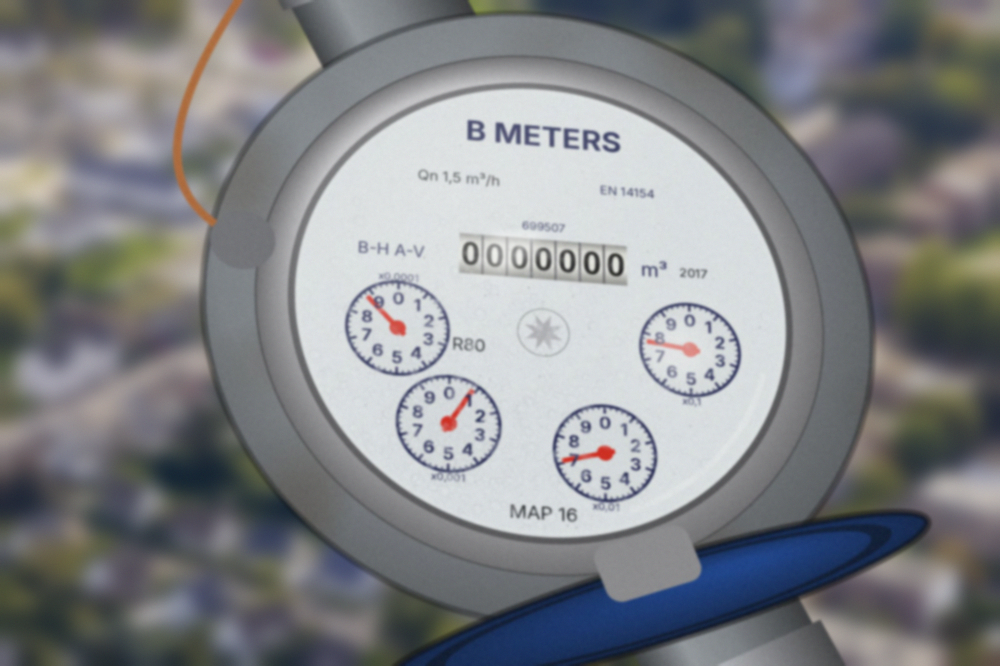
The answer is 0.7708 m³
